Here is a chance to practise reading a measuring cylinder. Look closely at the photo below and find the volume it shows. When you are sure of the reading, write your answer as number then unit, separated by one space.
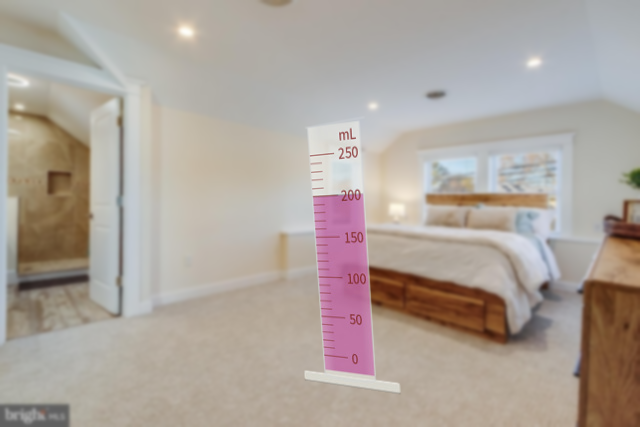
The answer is 200 mL
